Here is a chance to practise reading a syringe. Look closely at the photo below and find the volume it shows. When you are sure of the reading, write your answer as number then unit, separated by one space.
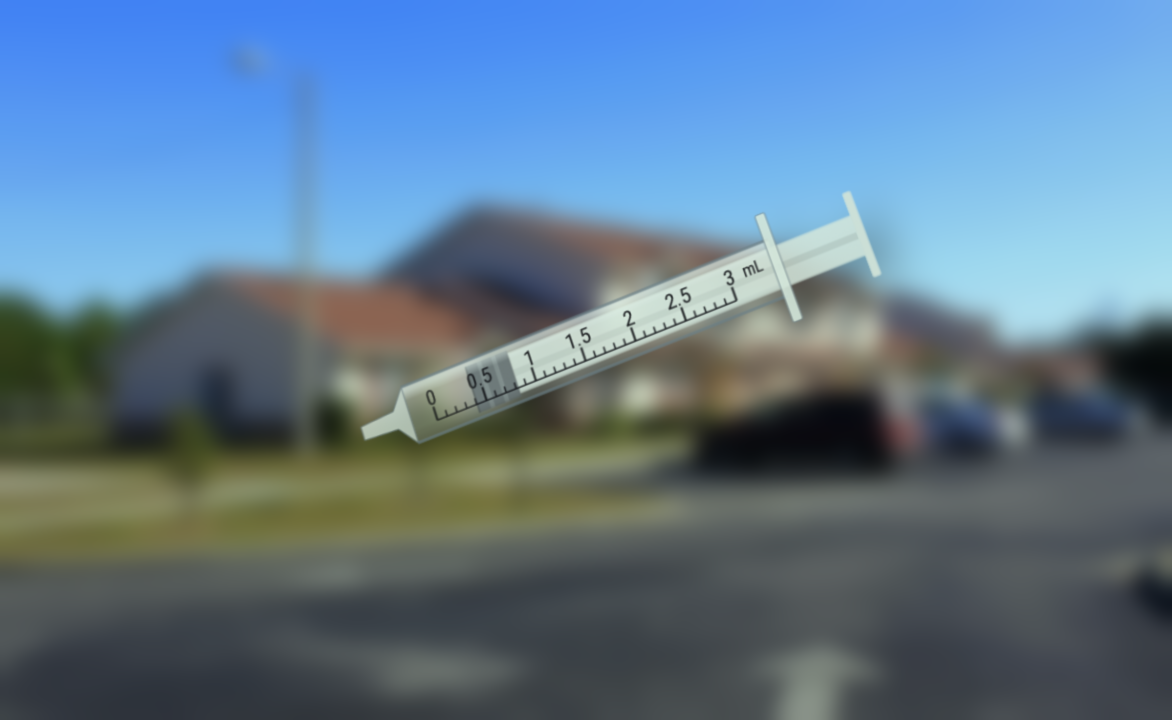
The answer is 0.4 mL
